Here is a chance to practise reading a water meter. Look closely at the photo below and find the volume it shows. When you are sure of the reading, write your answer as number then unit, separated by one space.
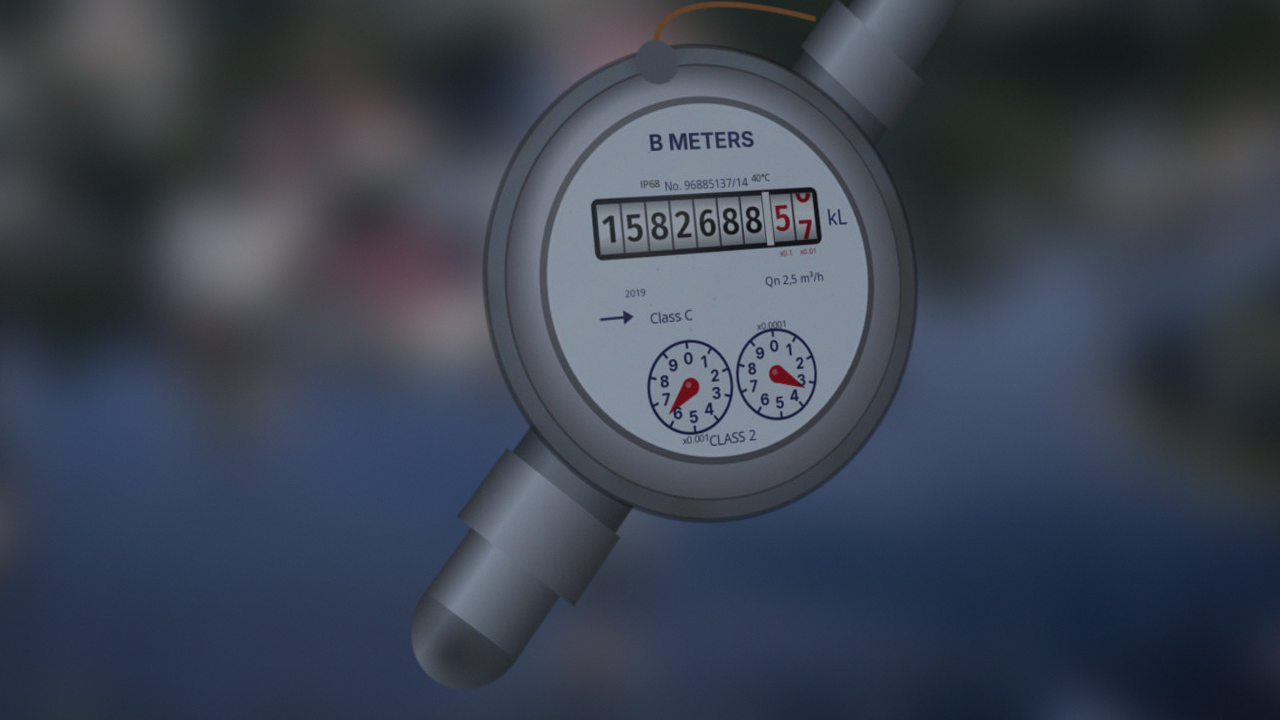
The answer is 1582688.5663 kL
